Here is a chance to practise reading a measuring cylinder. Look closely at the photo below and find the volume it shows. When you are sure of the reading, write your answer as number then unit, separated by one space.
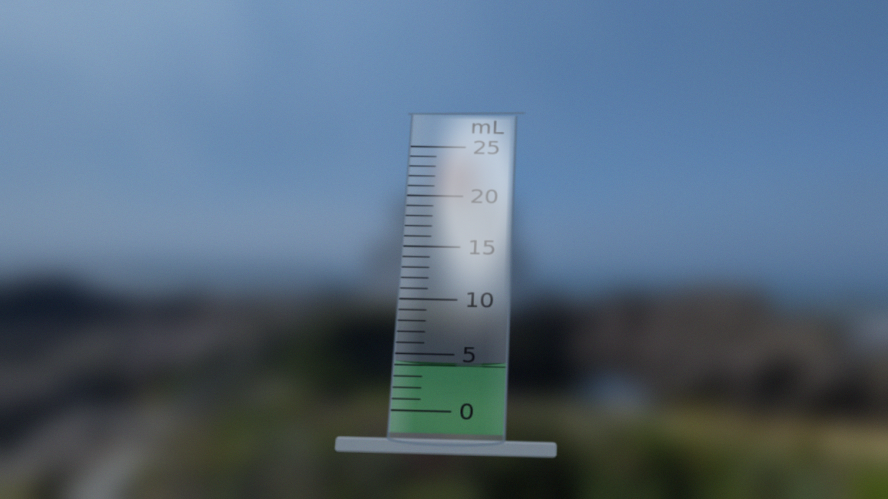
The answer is 4 mL
